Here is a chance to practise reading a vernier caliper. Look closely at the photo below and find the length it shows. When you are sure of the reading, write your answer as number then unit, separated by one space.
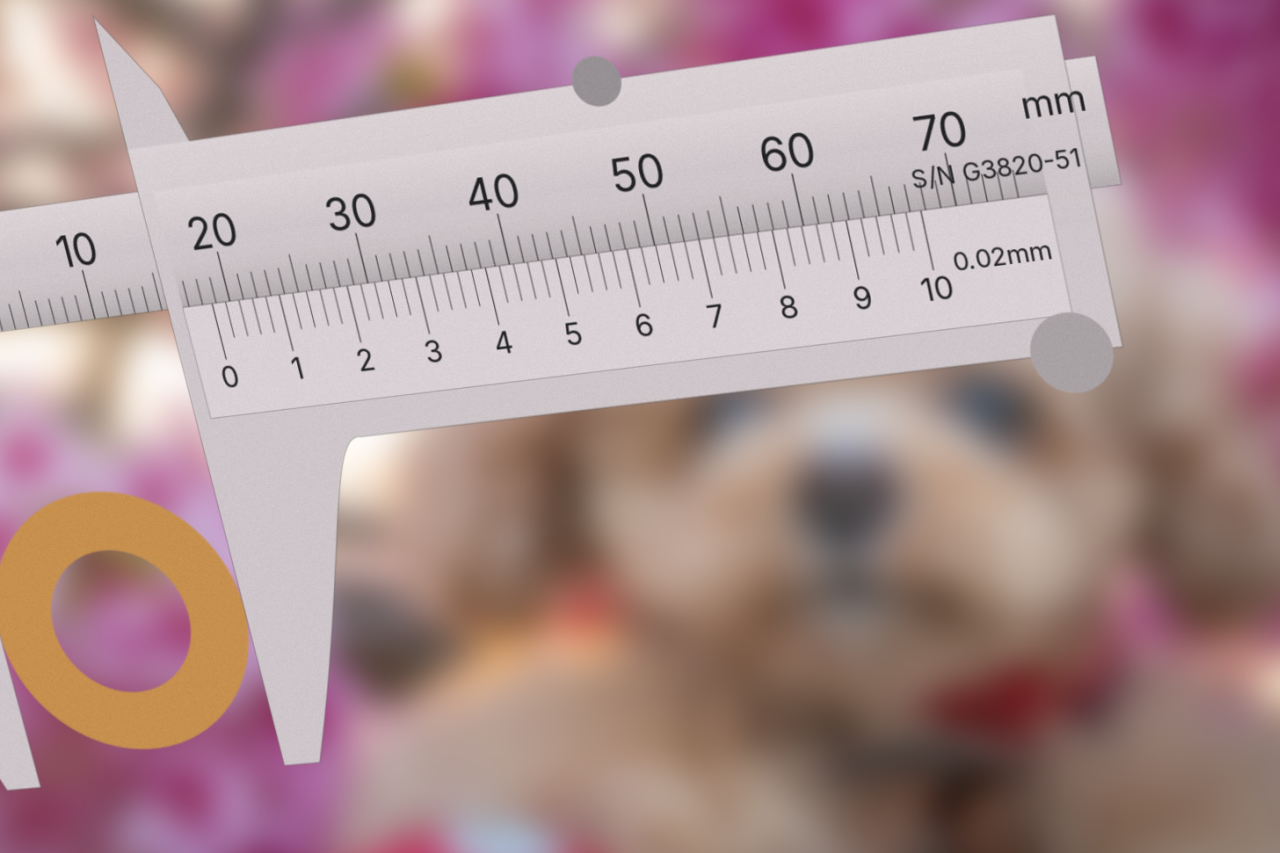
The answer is 18.7 mm
